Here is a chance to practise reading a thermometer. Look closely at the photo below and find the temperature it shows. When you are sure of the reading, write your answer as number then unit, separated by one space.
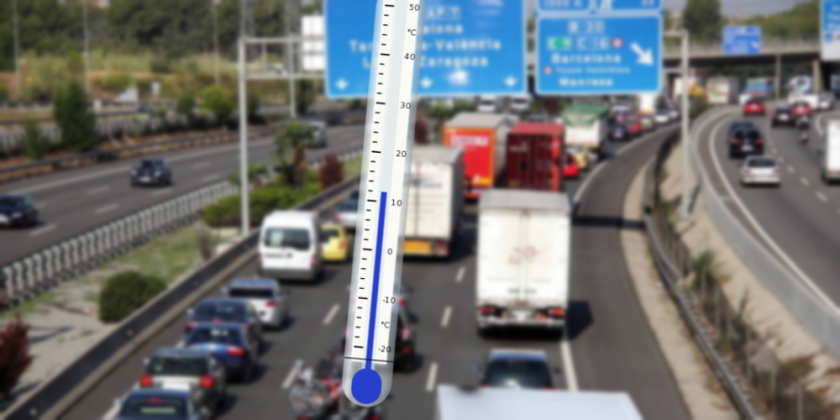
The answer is 12 °C
